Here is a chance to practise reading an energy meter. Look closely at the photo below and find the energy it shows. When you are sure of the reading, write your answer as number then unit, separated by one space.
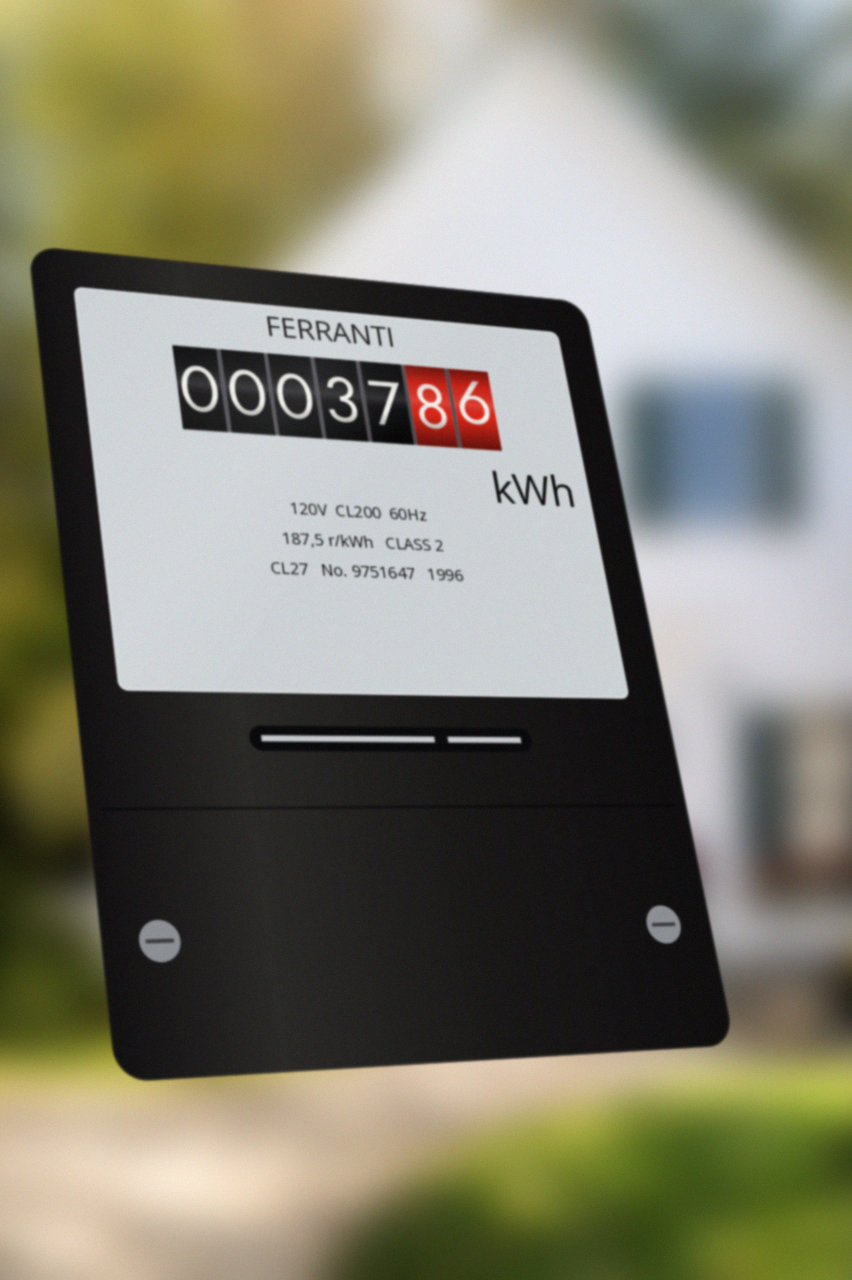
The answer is 37.86 kWh
